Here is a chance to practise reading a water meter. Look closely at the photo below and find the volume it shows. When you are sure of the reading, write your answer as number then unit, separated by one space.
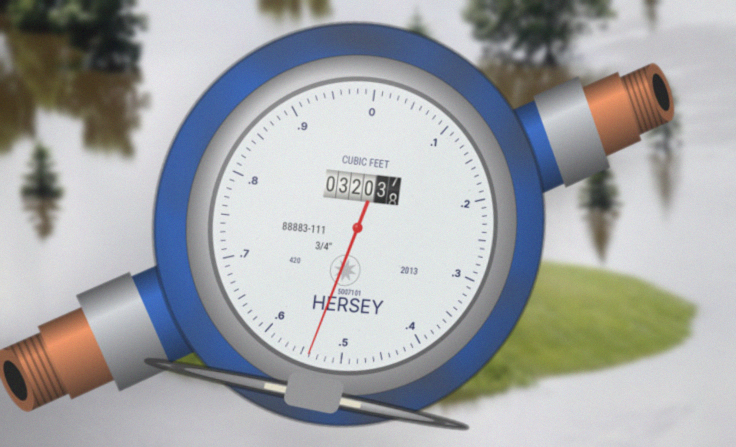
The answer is 32037.54 ft³
